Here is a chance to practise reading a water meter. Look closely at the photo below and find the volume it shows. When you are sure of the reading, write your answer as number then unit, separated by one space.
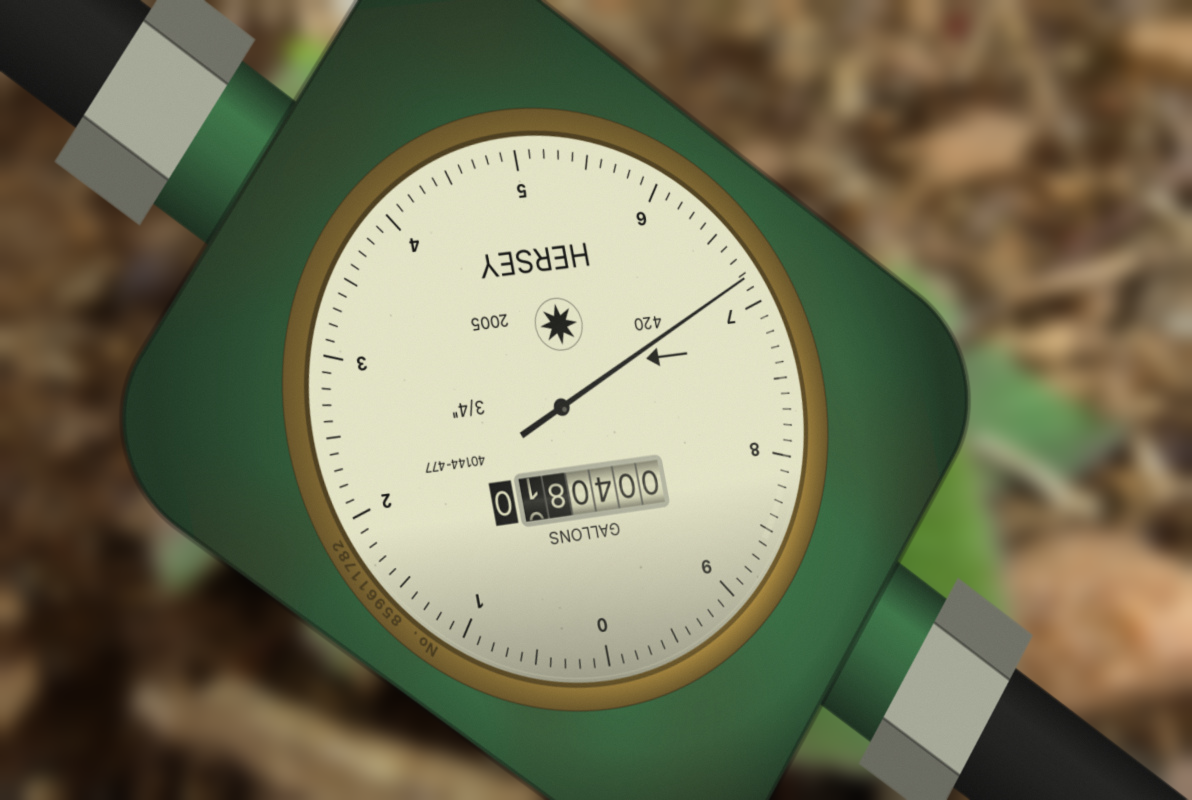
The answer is 40806.8 gal
